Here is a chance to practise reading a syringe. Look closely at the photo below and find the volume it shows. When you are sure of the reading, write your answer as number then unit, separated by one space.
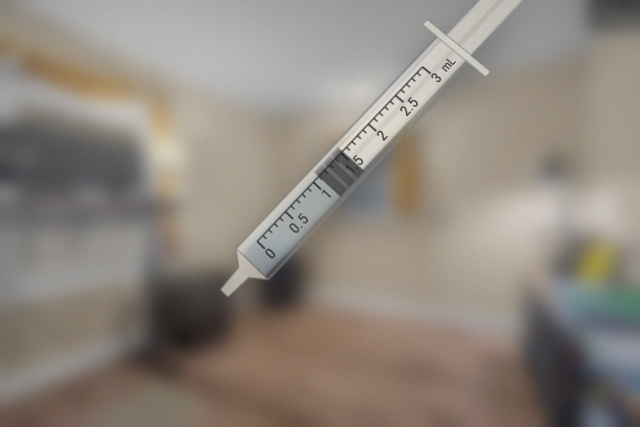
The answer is 1.1 mL
